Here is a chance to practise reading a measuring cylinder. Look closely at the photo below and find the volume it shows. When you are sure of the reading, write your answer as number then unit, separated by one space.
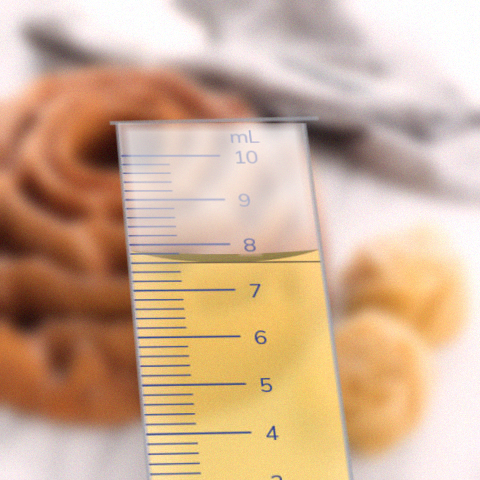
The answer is 7.6 mL
